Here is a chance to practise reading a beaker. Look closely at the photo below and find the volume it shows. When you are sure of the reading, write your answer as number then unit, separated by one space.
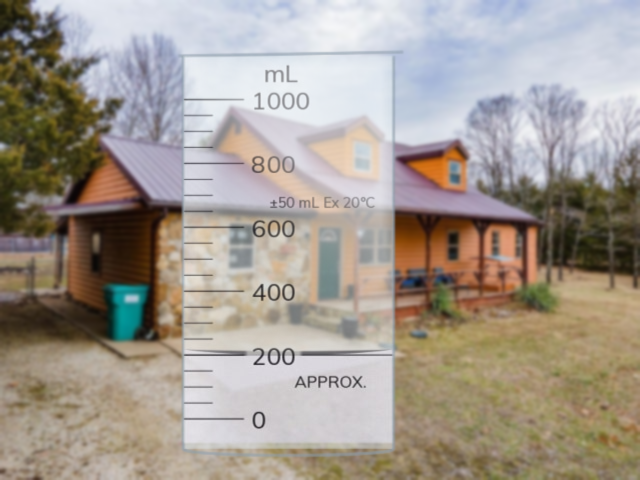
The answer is 200 mL
